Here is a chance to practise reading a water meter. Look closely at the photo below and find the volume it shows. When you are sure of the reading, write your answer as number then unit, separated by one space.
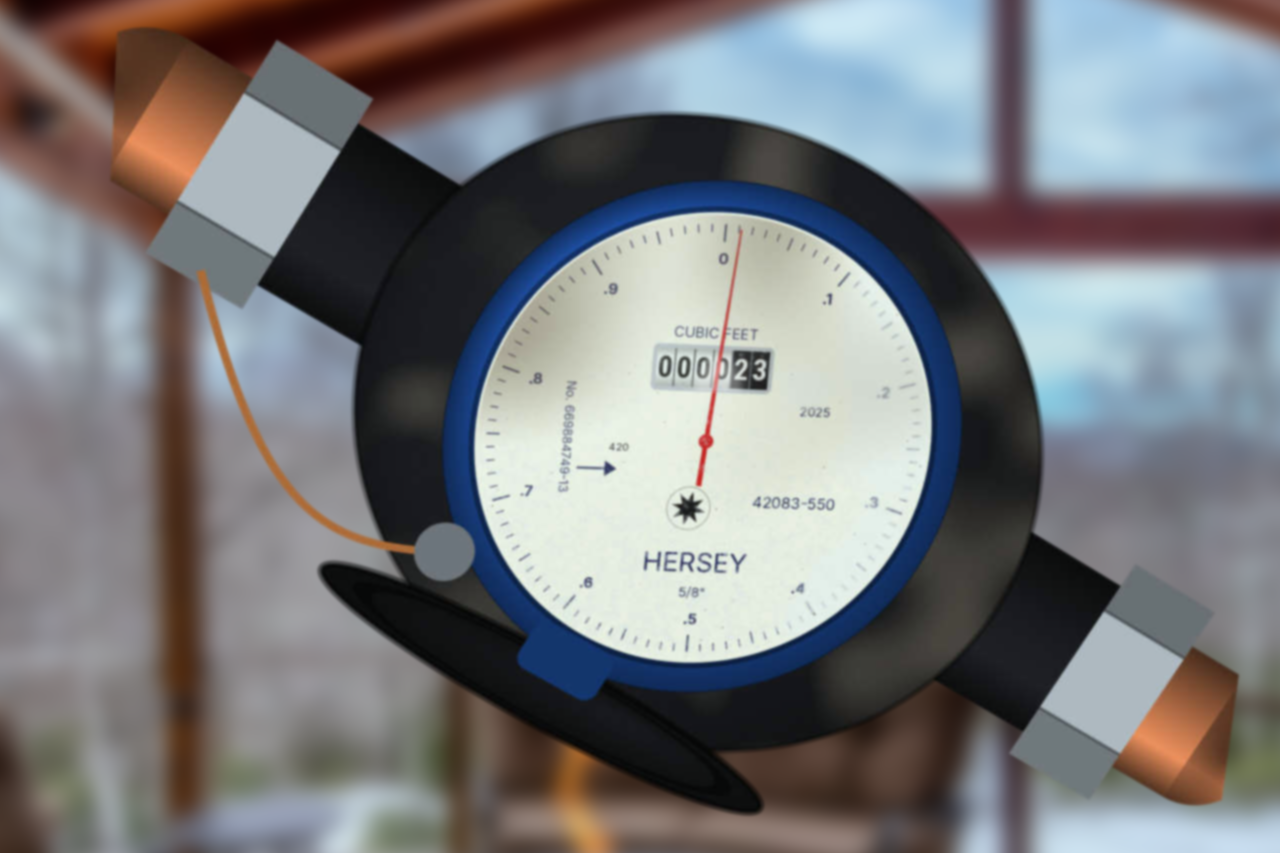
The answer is 23.01 ft³
